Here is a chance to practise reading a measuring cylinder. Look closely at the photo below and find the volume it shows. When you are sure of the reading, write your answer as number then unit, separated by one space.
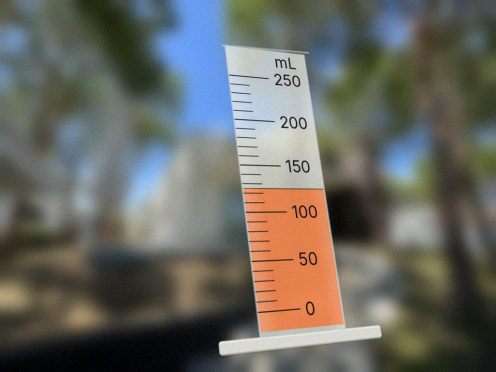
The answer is 125 mL
